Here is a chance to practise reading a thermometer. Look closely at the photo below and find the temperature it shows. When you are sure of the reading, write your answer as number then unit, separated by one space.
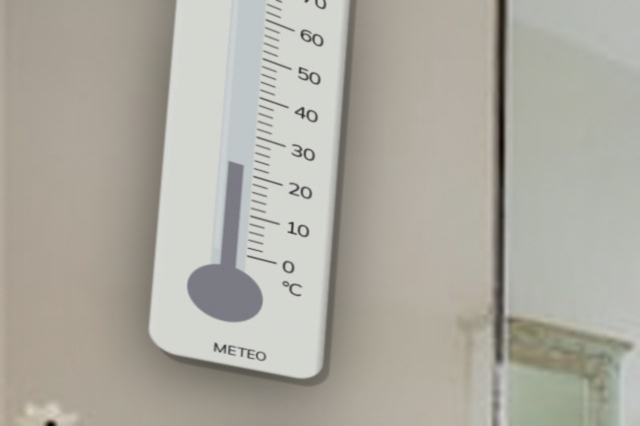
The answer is 22 °C
